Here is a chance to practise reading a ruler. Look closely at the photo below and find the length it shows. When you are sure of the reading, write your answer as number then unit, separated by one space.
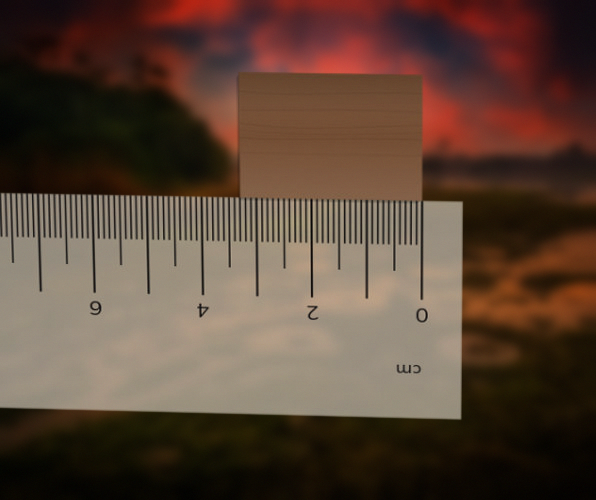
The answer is 3.3 cm
